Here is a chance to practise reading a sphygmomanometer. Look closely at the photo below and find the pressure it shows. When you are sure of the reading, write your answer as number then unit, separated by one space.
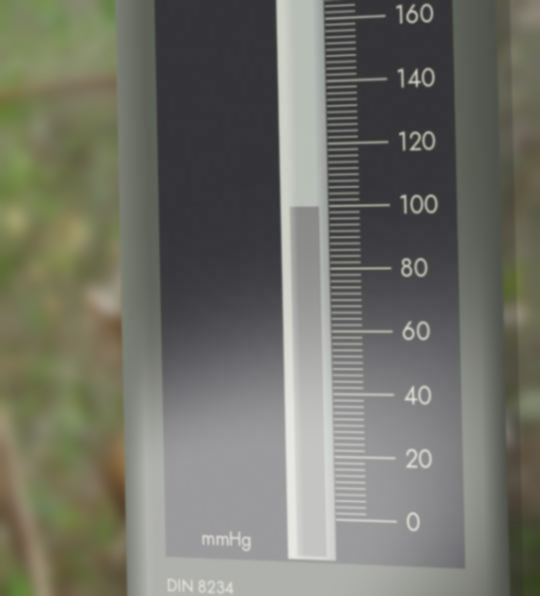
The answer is 100 mmHg
